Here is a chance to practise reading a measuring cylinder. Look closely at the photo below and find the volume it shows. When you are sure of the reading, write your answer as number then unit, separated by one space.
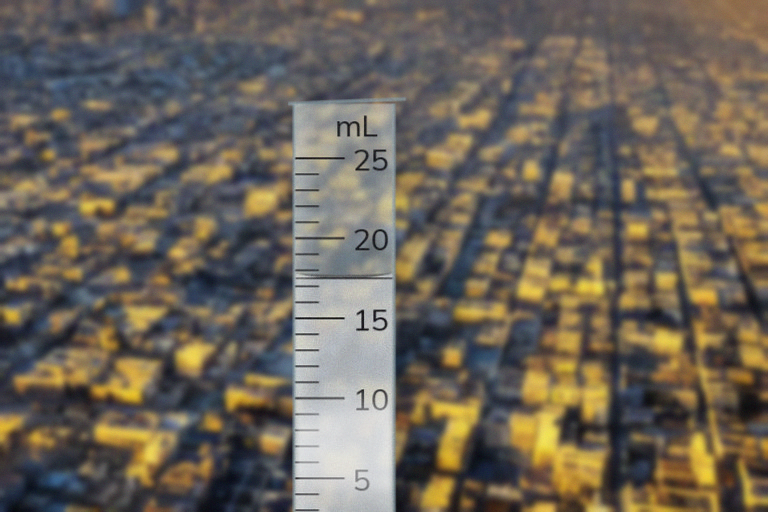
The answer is 17.5 mL
